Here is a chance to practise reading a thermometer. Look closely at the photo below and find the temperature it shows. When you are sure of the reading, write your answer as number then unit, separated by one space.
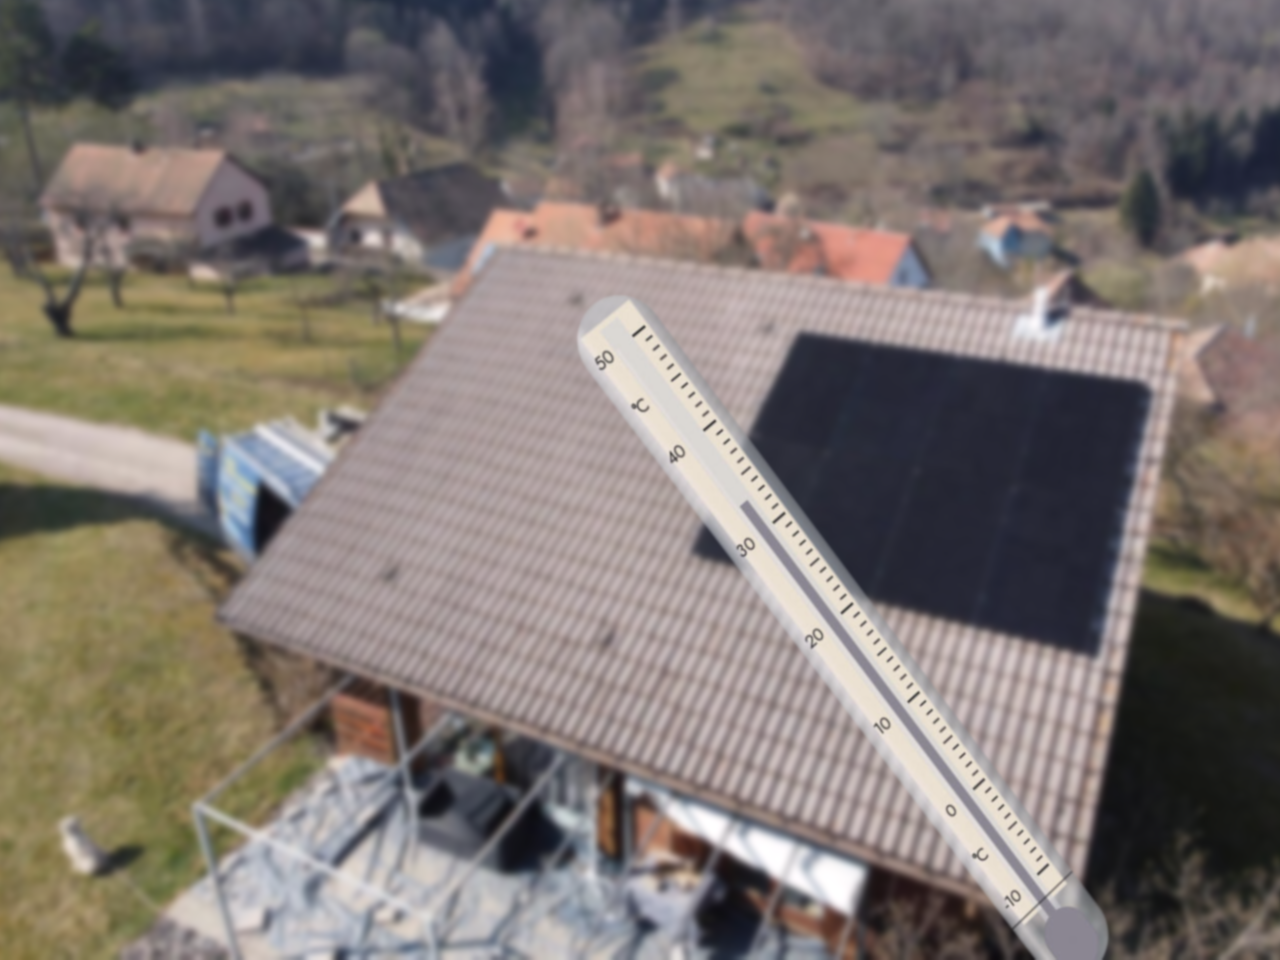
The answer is 33 °C
